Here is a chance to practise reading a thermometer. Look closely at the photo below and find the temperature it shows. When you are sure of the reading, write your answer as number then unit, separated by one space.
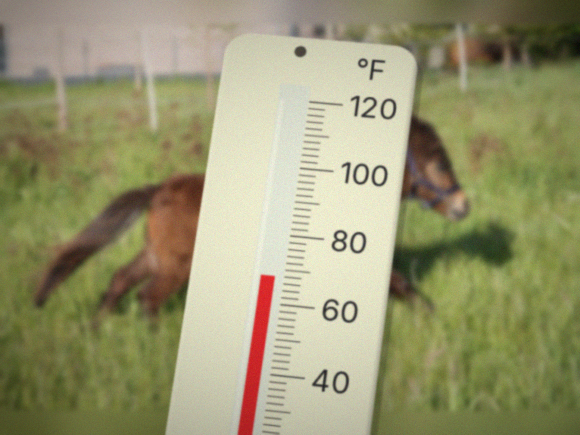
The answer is 68 °F
